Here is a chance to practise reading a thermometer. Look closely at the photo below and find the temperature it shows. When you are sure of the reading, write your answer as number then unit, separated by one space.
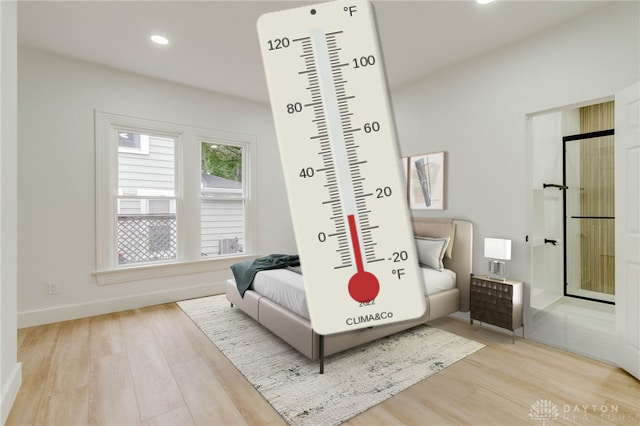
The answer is 10 °F
